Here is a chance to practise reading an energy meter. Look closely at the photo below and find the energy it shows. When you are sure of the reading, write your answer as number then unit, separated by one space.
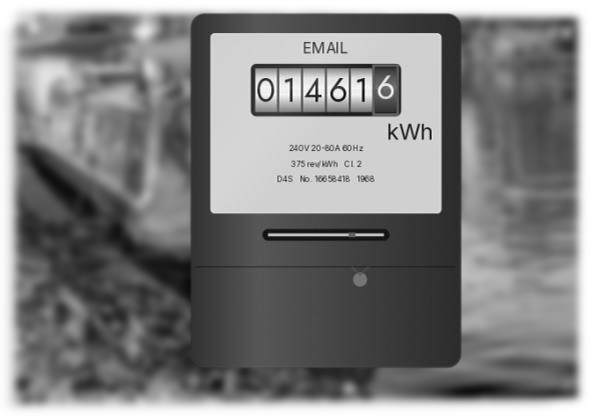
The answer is 1461.6 kWh
